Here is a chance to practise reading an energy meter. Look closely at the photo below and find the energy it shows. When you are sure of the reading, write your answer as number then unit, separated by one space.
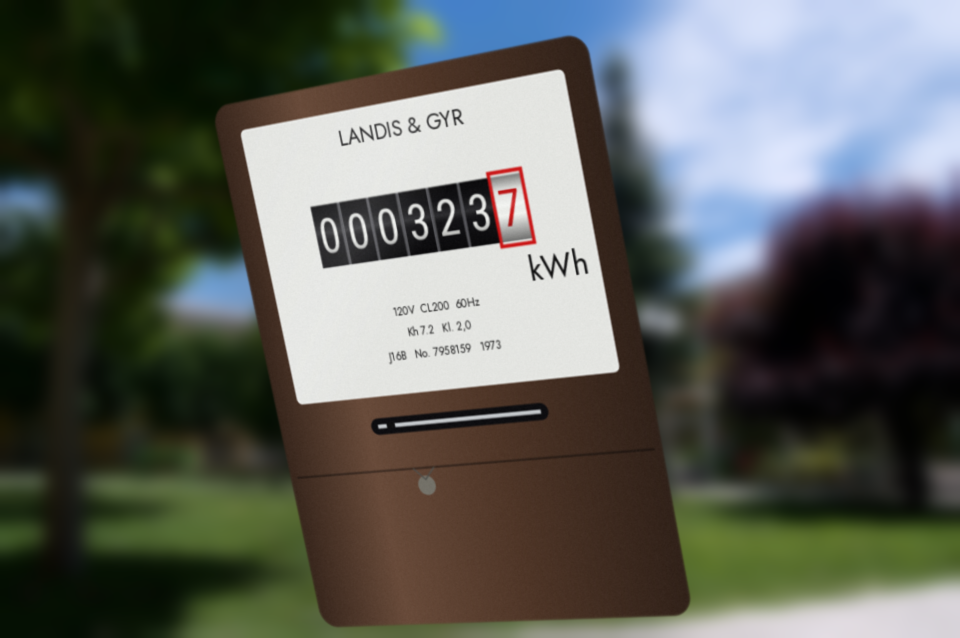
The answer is 323.7 kWh
